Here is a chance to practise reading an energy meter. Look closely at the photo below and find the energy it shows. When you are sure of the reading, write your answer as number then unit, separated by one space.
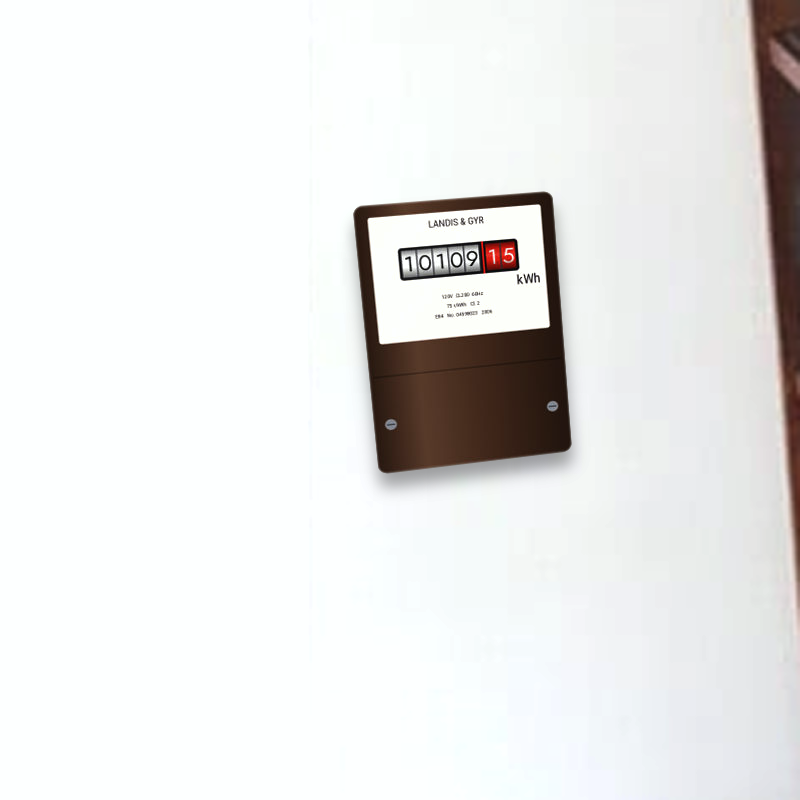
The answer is 10109.15 kWh
